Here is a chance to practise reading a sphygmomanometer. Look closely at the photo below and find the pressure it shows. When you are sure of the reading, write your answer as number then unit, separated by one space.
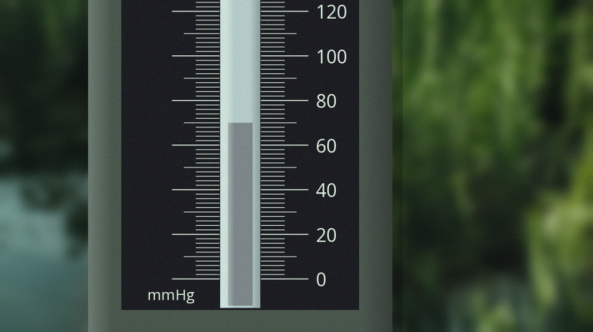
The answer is 70 mmHg
